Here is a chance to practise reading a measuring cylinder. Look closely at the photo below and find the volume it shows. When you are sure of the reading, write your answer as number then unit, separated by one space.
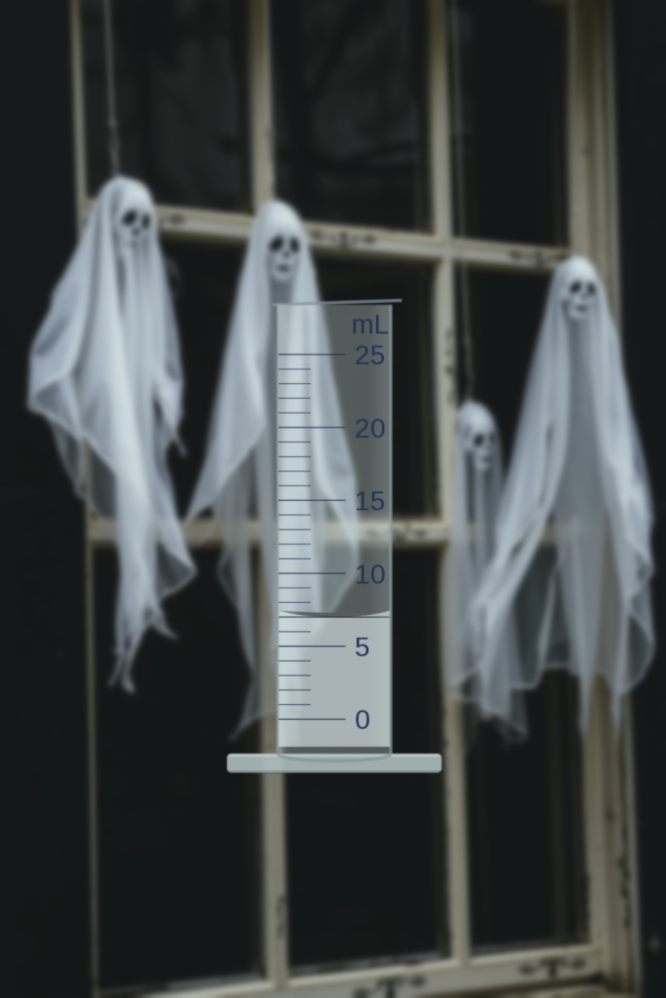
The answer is 7 mL
